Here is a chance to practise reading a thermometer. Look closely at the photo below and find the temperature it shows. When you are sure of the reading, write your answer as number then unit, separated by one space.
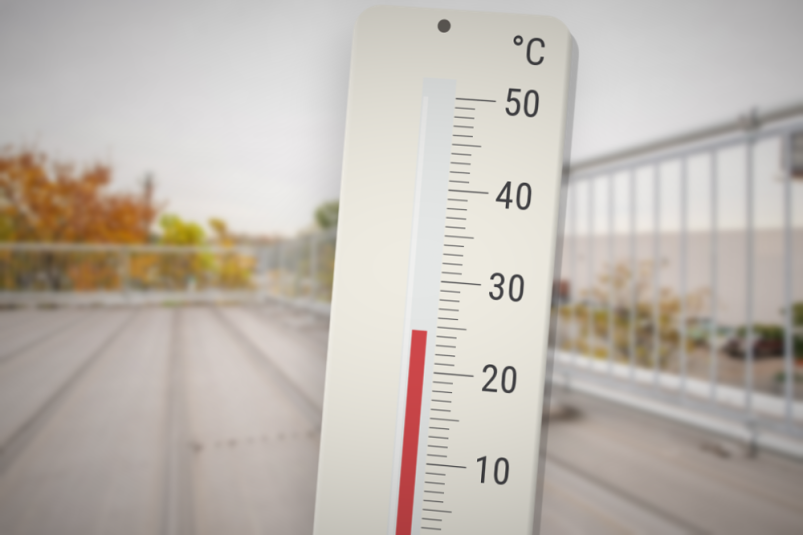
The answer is 24.5 °C
